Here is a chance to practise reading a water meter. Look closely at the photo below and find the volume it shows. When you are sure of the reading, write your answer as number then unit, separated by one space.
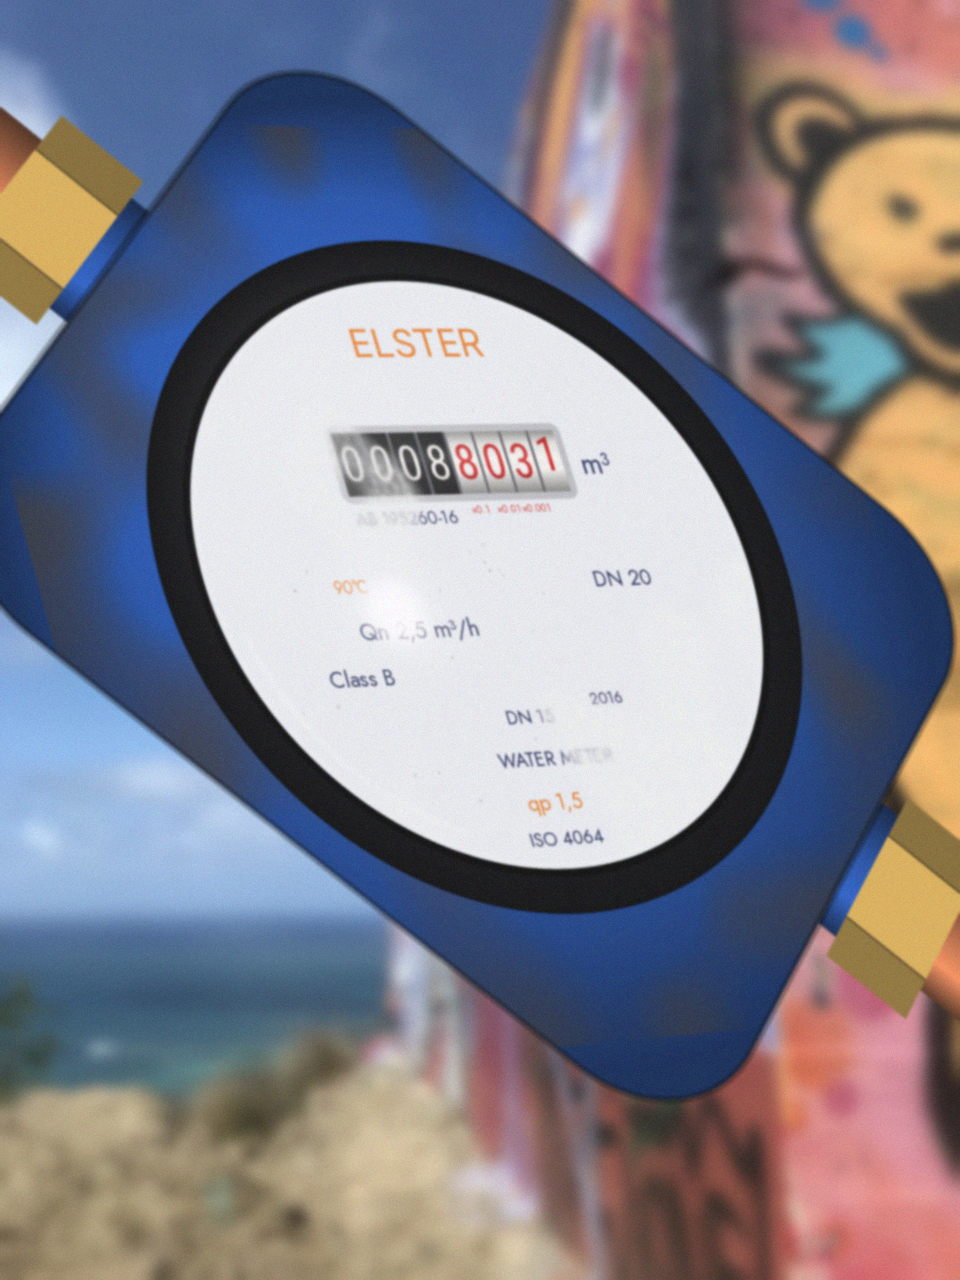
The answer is 8.8031 m³
